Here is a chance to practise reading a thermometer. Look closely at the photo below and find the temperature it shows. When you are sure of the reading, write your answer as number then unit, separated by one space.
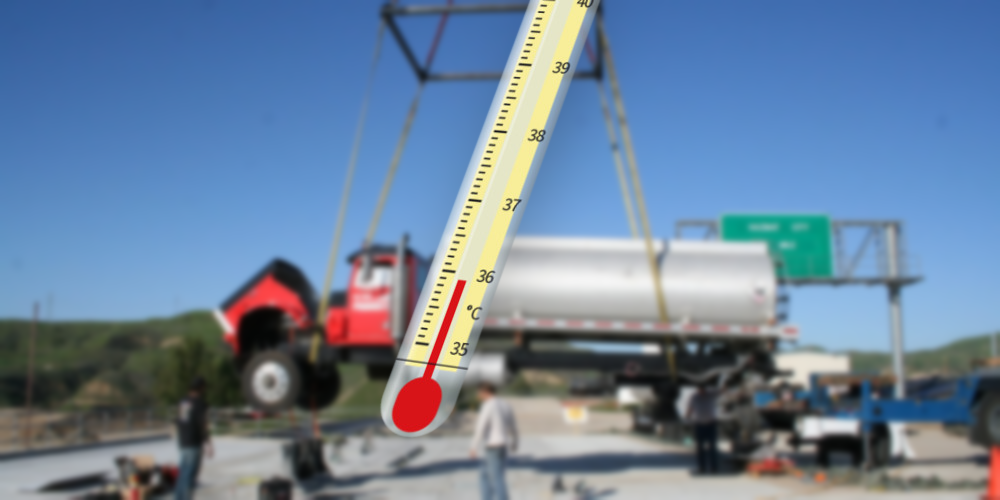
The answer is 35.9 °C
